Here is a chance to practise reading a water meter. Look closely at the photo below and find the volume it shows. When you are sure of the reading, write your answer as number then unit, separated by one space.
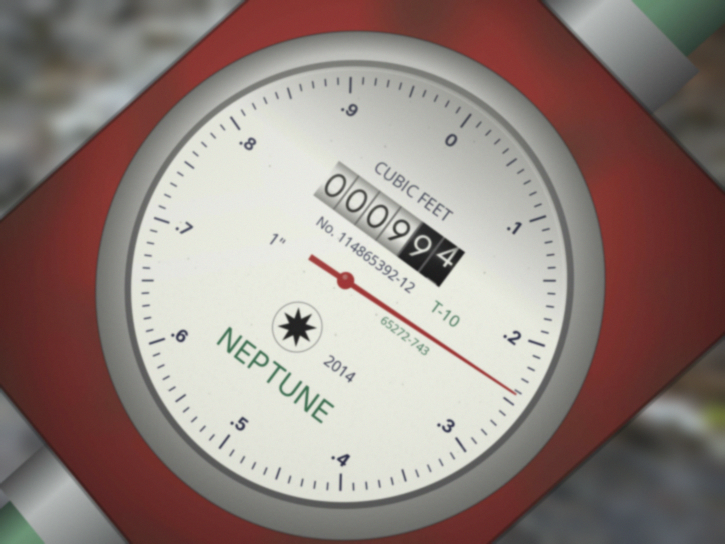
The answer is 994.24 ft³
